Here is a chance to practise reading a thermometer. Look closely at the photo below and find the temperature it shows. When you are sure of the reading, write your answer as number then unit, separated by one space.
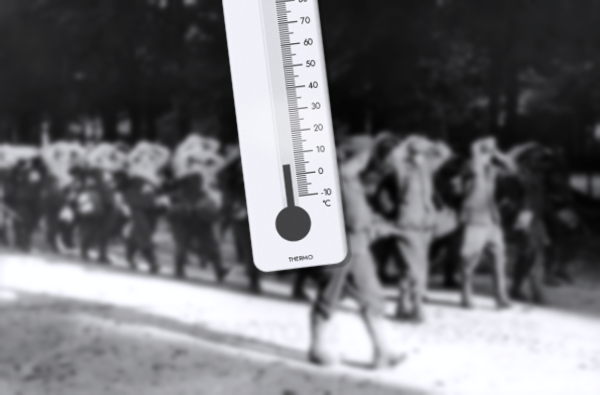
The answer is 5 °C
